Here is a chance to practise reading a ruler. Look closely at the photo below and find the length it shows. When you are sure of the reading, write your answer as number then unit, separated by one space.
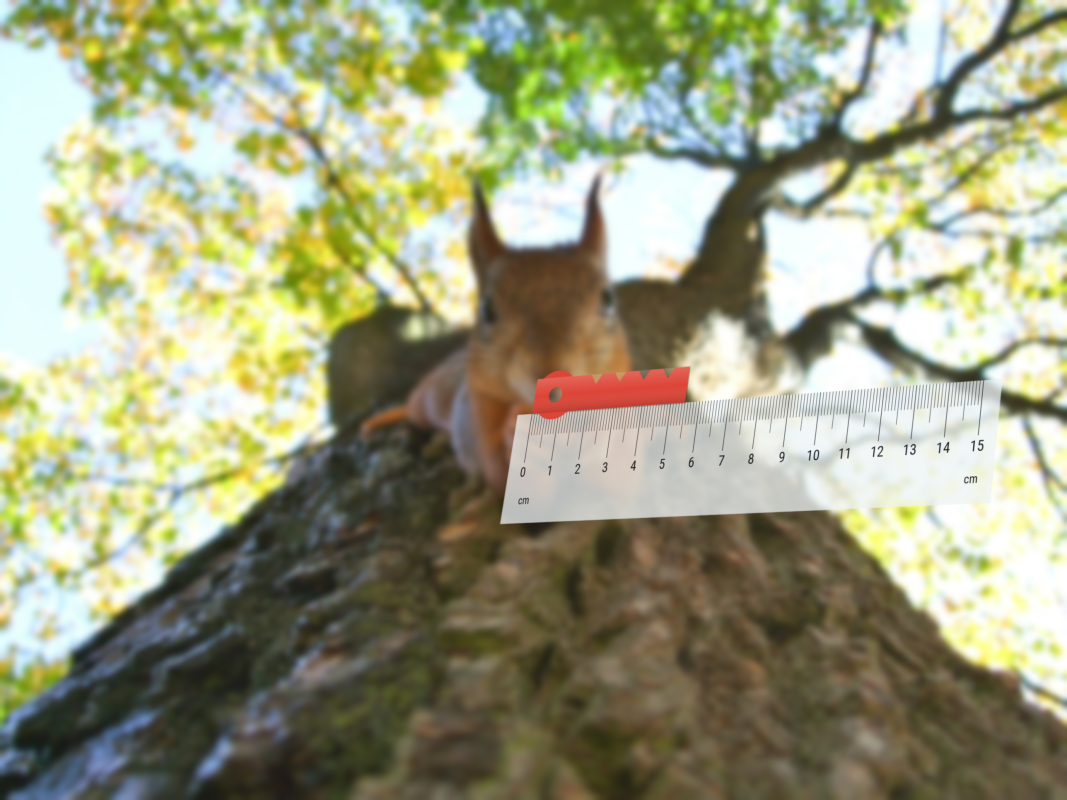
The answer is 5.5 cm
